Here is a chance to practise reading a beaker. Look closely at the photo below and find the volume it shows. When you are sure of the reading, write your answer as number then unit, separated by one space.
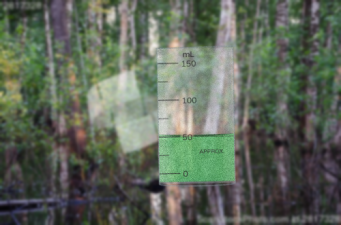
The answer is 50 mL
